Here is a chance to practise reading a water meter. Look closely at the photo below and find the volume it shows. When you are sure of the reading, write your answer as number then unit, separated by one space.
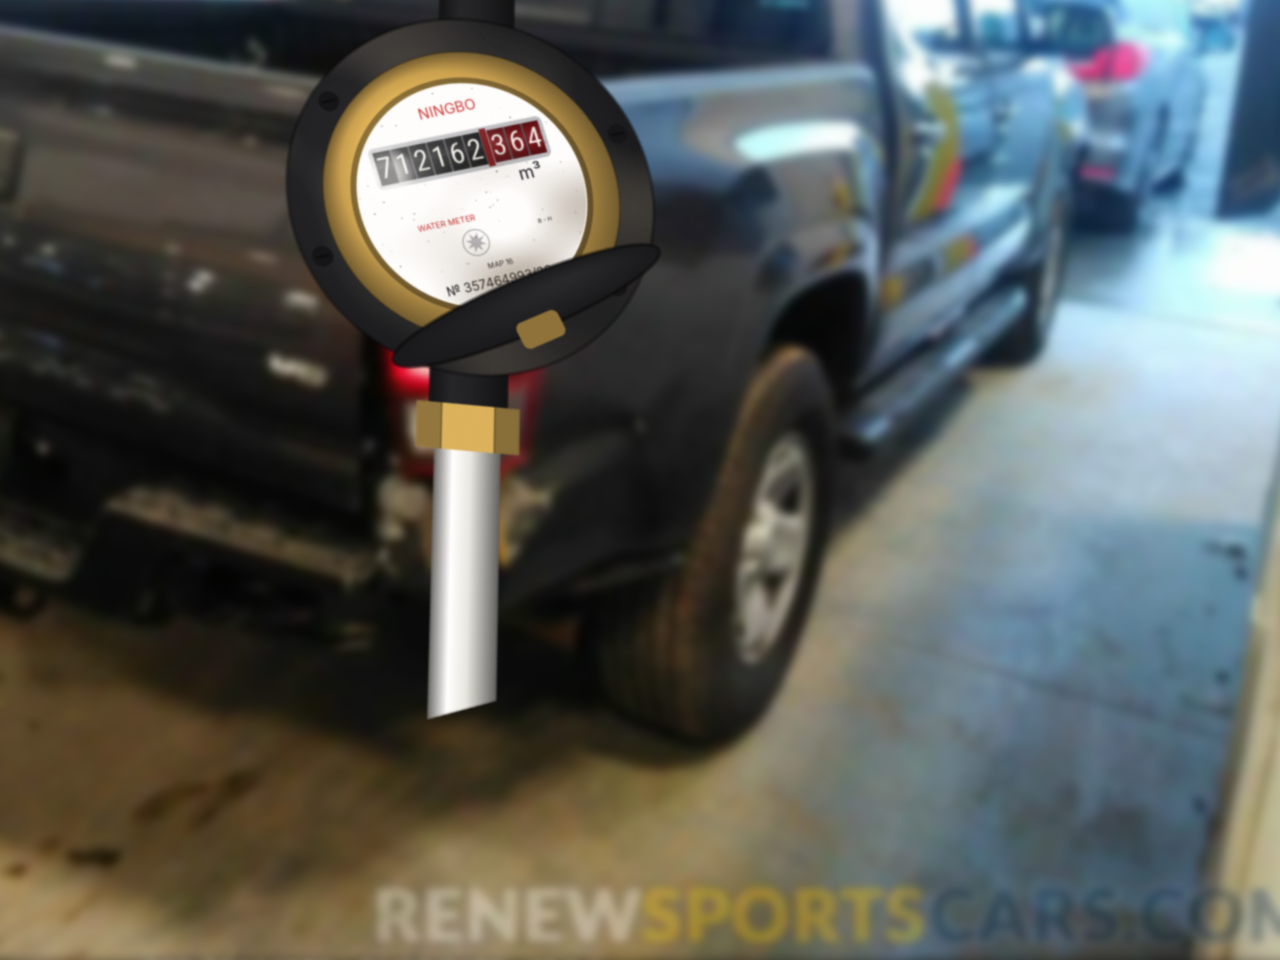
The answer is 712162.364 m³
